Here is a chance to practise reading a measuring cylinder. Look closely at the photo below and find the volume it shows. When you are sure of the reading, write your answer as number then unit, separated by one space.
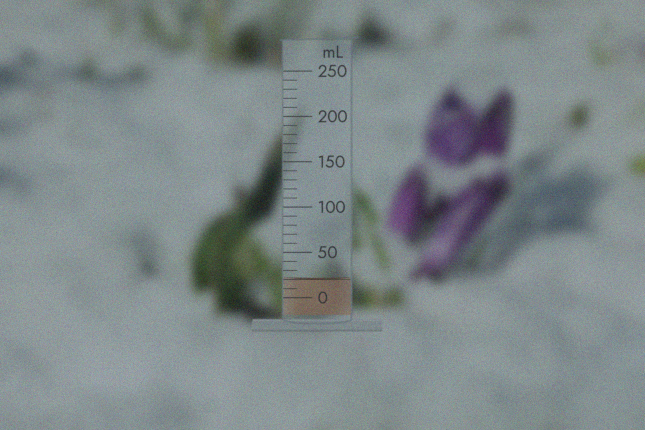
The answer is 20 mL
